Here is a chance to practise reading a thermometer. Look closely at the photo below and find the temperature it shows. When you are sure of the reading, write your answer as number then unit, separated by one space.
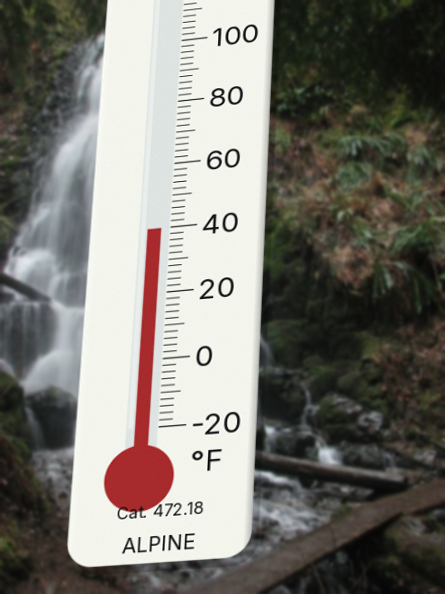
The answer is 40 °F
